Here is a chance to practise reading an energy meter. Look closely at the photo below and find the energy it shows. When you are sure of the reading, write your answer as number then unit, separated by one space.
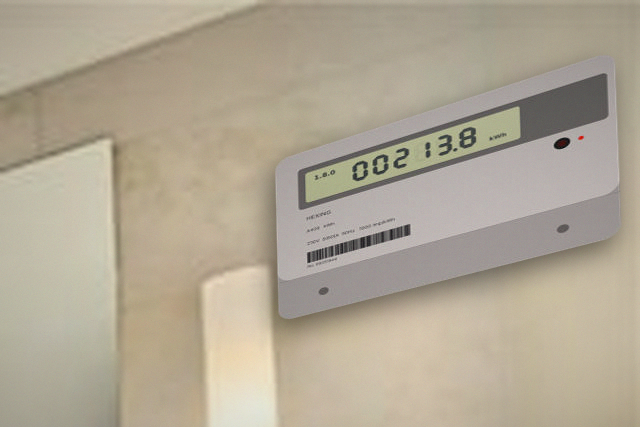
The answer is 213.8 kWh
